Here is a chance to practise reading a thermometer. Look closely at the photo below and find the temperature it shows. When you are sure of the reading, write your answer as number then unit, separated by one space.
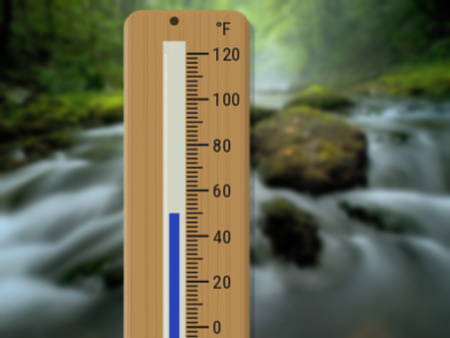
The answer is 50 °F
